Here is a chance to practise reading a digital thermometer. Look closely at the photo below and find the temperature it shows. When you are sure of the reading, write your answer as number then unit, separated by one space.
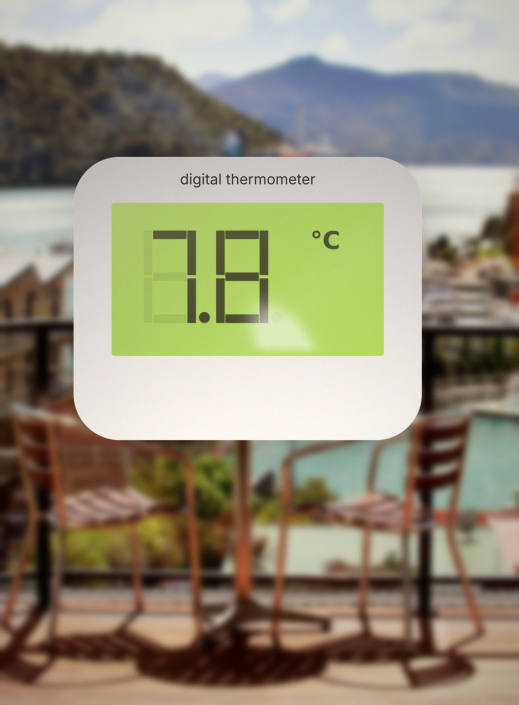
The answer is 7.8 °C
